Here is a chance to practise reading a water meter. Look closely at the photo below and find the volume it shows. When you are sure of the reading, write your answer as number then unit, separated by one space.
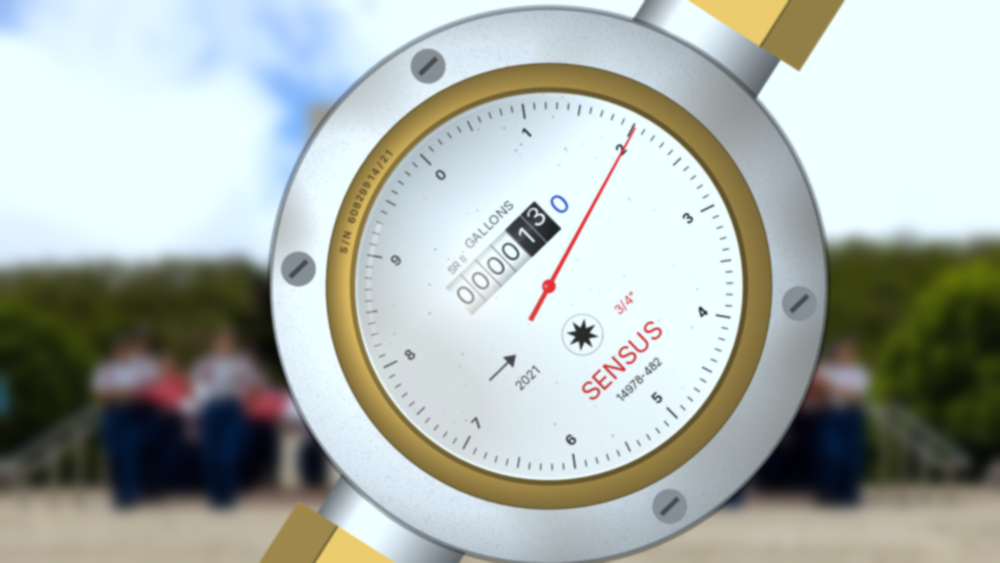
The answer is 132.0 gal
